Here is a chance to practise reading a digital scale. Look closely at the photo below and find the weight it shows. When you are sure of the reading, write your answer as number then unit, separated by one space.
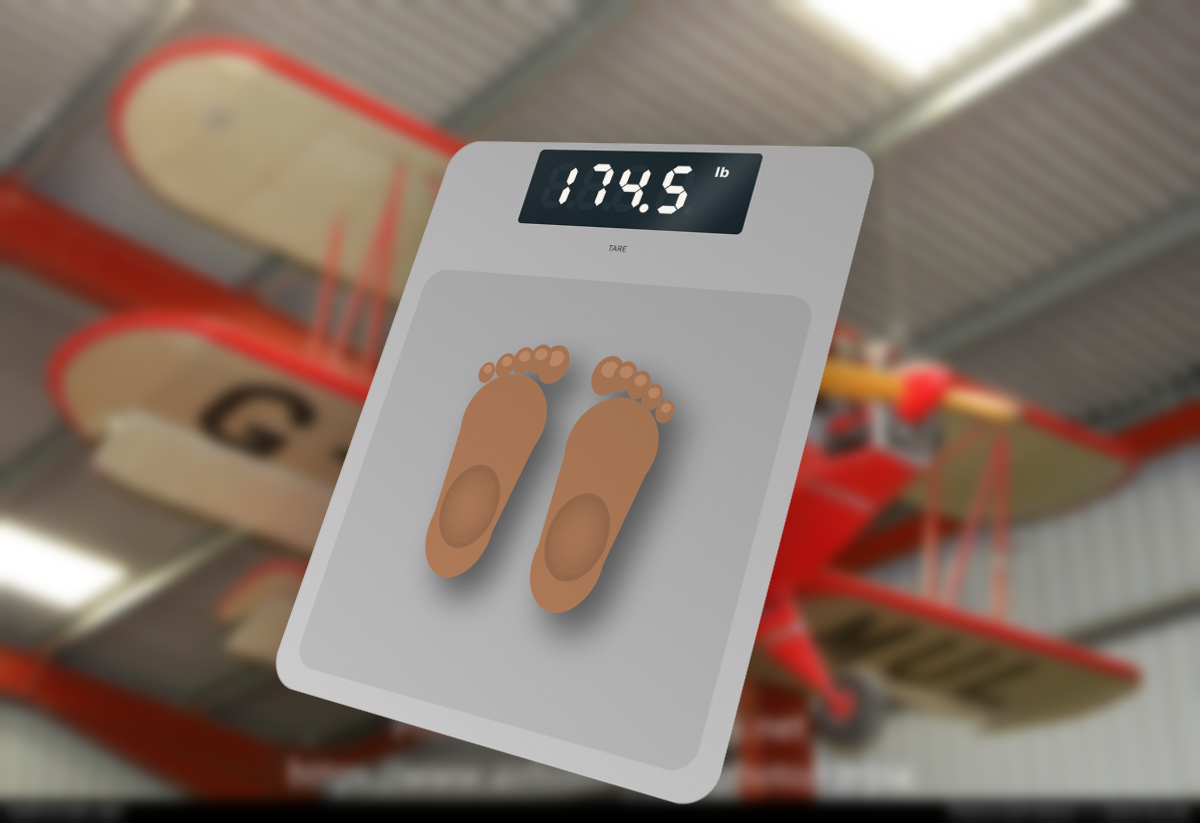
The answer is 174.5 lb
